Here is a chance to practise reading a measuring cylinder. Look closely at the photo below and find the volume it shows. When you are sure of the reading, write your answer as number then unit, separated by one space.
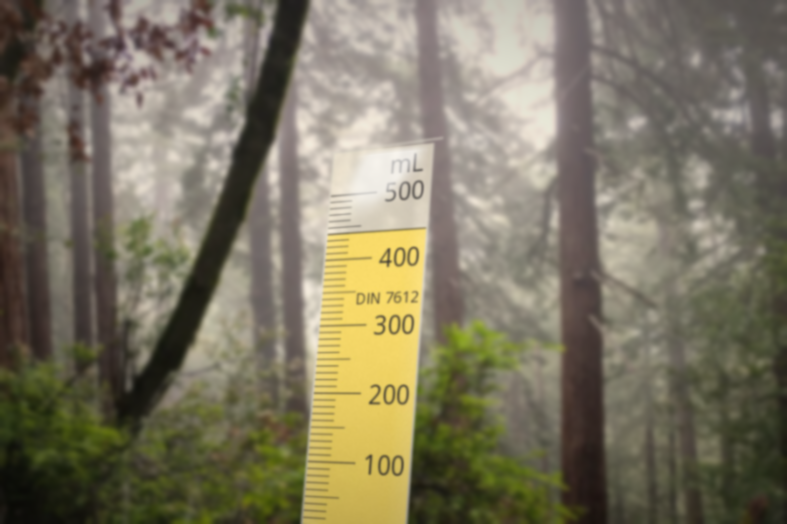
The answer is 440 mL
